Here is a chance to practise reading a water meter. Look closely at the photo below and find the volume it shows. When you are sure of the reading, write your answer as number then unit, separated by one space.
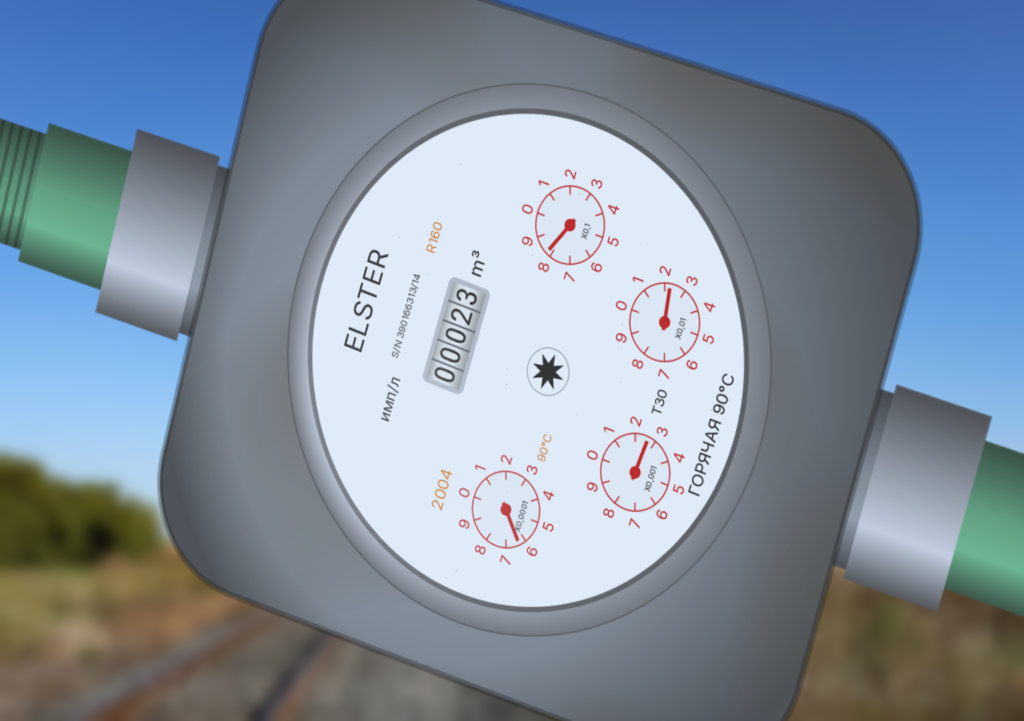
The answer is 23.8226 m³
